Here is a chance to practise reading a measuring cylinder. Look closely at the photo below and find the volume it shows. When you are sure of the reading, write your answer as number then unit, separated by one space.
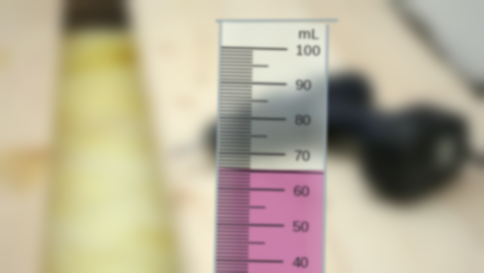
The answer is 65 mL
